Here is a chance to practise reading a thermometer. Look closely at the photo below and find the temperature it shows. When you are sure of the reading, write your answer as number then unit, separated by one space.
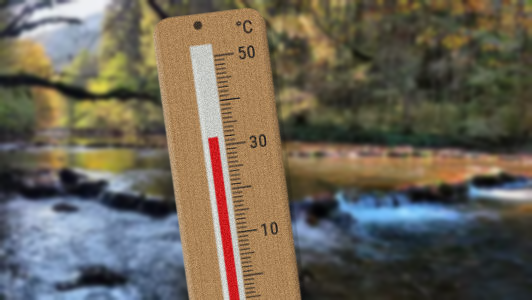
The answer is 32 °C
